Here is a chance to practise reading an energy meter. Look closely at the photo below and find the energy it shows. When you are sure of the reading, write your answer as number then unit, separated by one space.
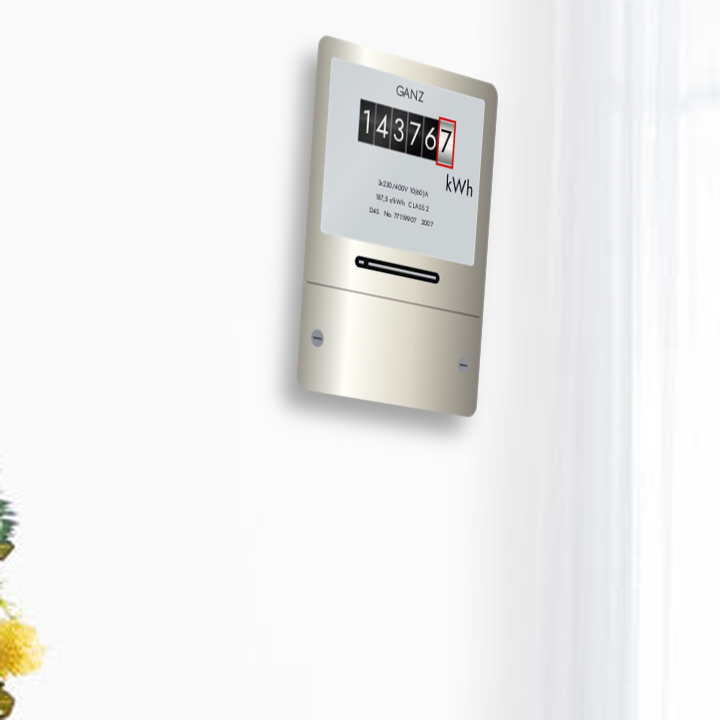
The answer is 14376.7 kWh
